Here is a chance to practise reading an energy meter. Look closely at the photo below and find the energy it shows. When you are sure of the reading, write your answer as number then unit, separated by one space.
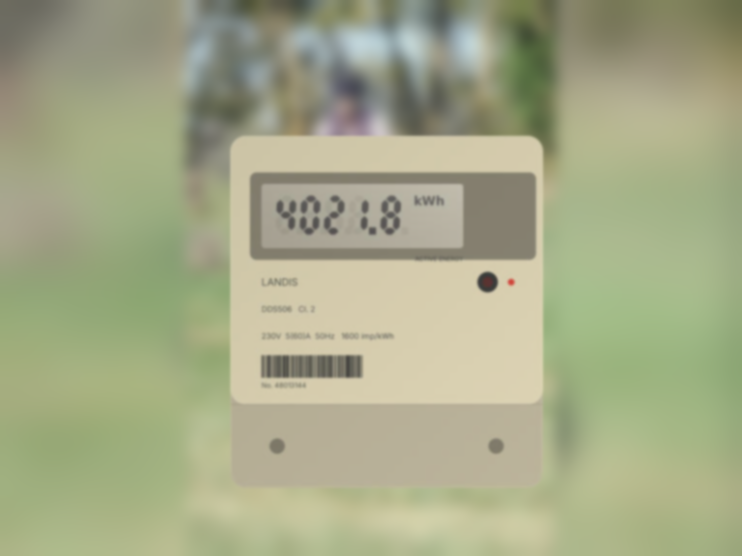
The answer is 4021.8 kWh
